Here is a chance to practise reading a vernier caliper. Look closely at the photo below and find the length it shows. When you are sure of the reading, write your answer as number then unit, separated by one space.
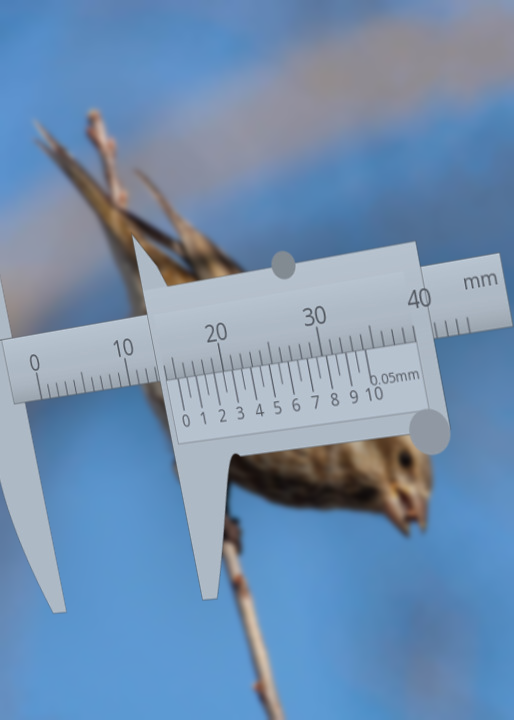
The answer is 15.2 mm
